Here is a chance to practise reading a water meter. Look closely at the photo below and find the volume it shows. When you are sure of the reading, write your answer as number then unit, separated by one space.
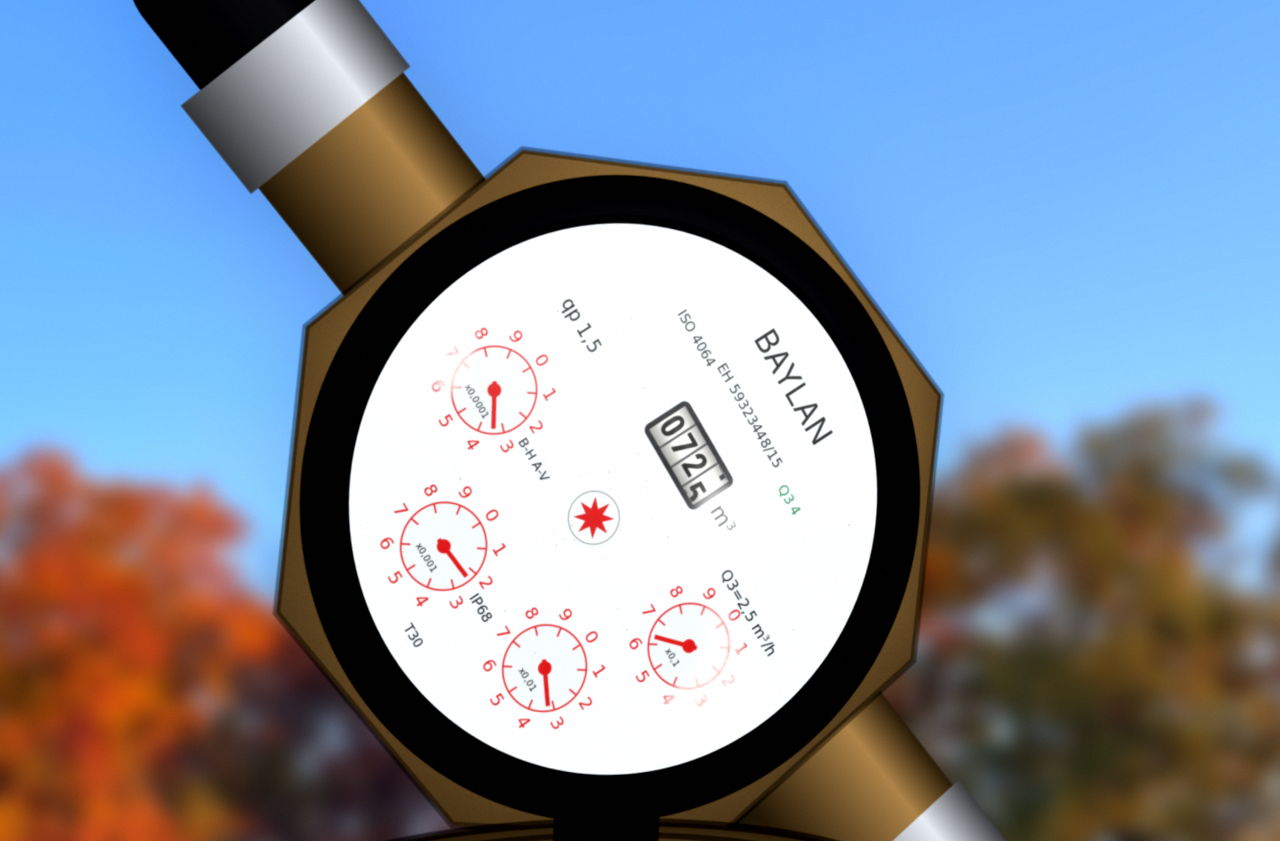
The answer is 724.6323 m³
